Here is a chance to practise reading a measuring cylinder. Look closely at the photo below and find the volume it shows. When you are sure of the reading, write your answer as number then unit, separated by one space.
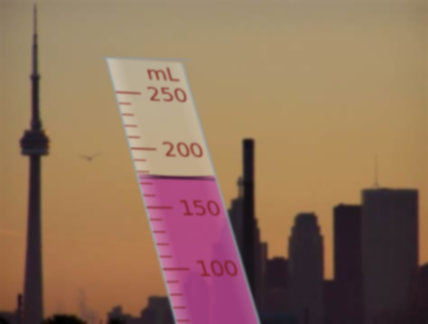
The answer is 175 mL
